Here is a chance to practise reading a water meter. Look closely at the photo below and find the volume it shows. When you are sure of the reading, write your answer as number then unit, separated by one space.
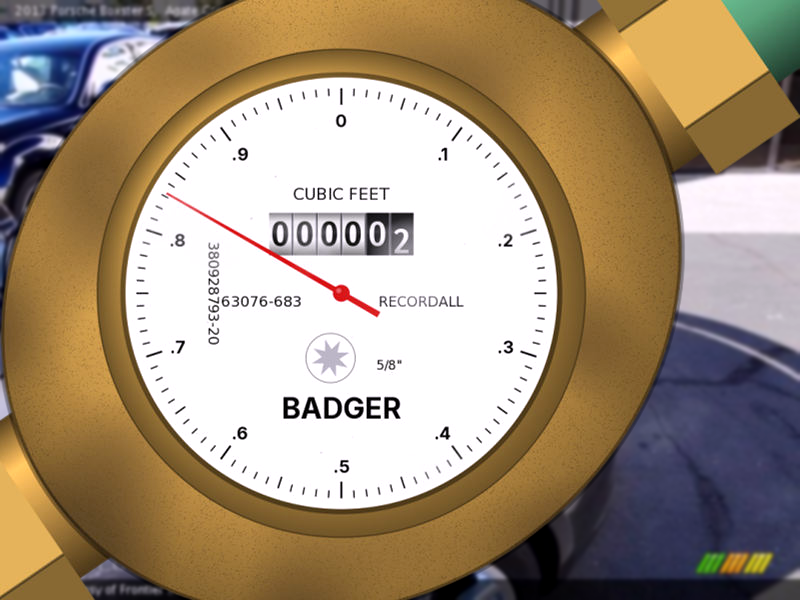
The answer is 1.83 ft³
